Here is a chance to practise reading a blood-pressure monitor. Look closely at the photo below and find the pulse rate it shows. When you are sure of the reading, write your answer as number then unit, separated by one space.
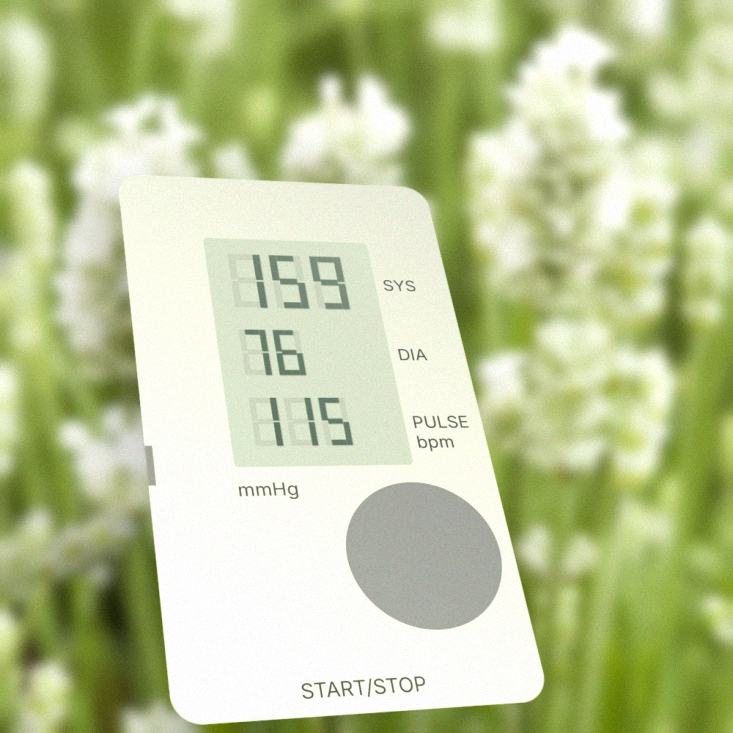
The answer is 115 bpm
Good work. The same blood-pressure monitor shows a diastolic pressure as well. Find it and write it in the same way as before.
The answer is 76 mmHg
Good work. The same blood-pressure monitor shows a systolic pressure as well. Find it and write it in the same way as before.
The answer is 159 mmHg
